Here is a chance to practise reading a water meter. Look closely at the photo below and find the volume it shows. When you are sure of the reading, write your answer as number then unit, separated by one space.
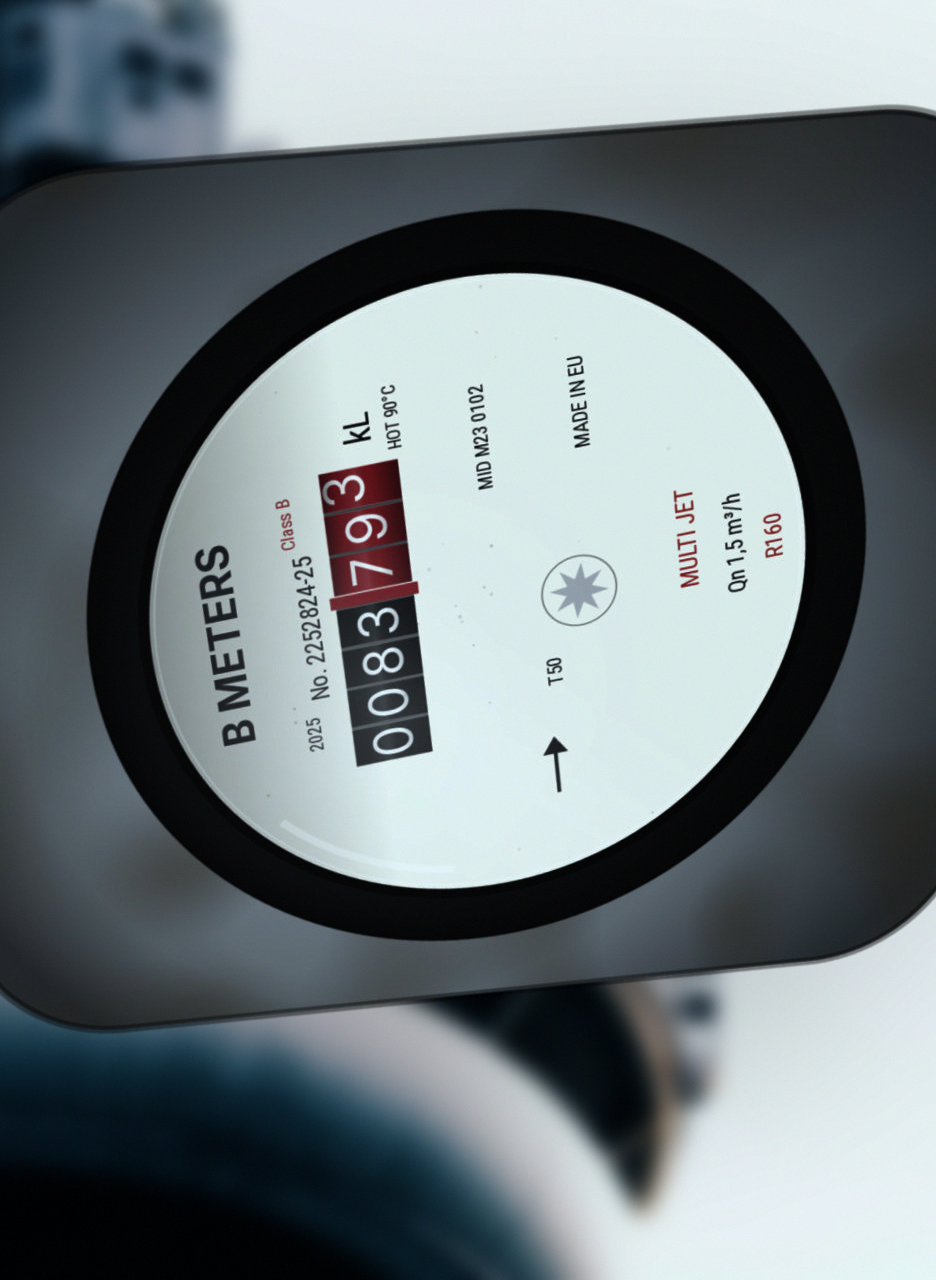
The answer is 83.793 kL
